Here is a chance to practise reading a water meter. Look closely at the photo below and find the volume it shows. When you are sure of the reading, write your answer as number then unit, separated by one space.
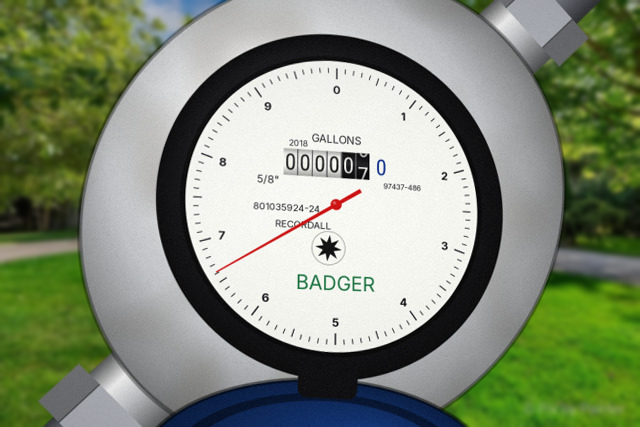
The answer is 66.6 gal
